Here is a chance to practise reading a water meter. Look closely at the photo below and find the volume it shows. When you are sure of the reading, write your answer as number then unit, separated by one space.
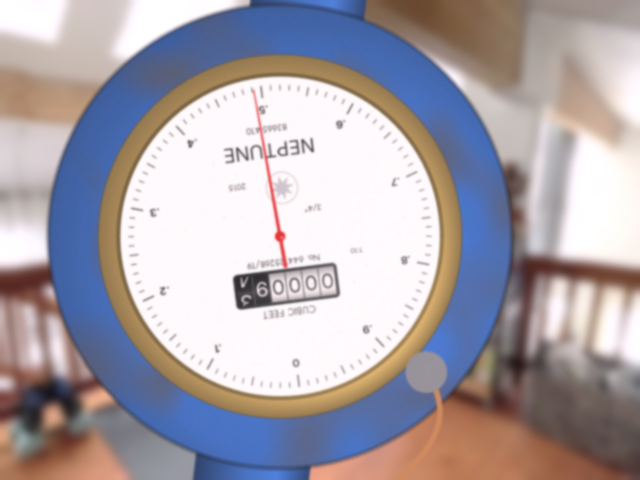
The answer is 93.49 ft³
